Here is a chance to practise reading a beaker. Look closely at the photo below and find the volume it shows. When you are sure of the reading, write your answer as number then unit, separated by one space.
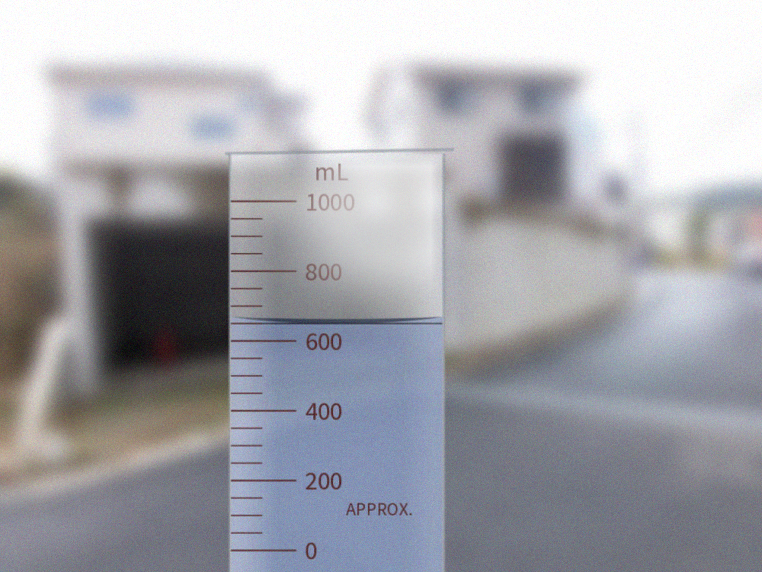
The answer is 650 mL
